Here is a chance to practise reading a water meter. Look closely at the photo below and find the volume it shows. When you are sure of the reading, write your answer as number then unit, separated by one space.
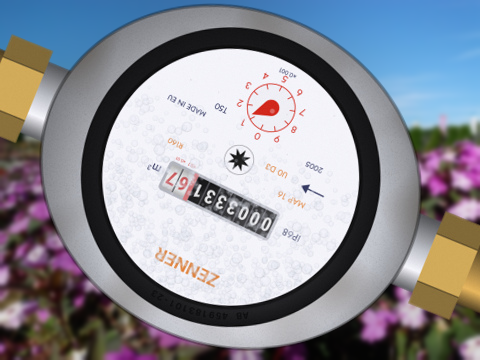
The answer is 3331.671 m³
